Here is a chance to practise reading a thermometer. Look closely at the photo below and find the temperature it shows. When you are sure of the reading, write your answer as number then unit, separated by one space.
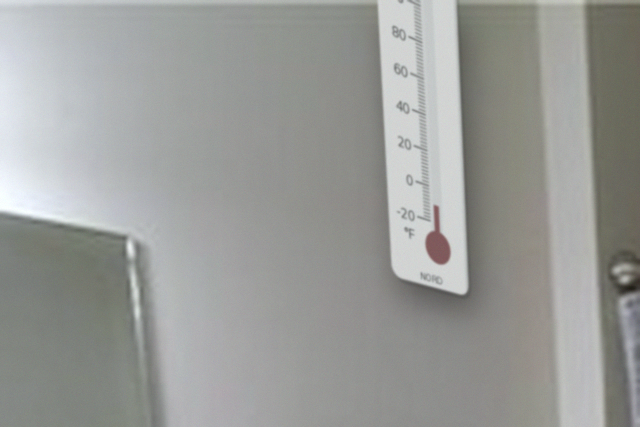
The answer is -10 °F
